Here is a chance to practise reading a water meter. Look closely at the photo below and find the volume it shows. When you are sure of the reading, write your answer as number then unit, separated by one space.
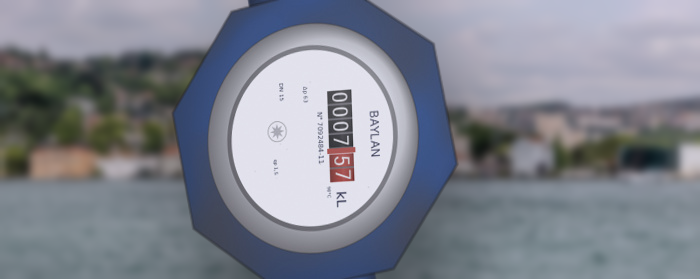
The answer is 7.57 kL
